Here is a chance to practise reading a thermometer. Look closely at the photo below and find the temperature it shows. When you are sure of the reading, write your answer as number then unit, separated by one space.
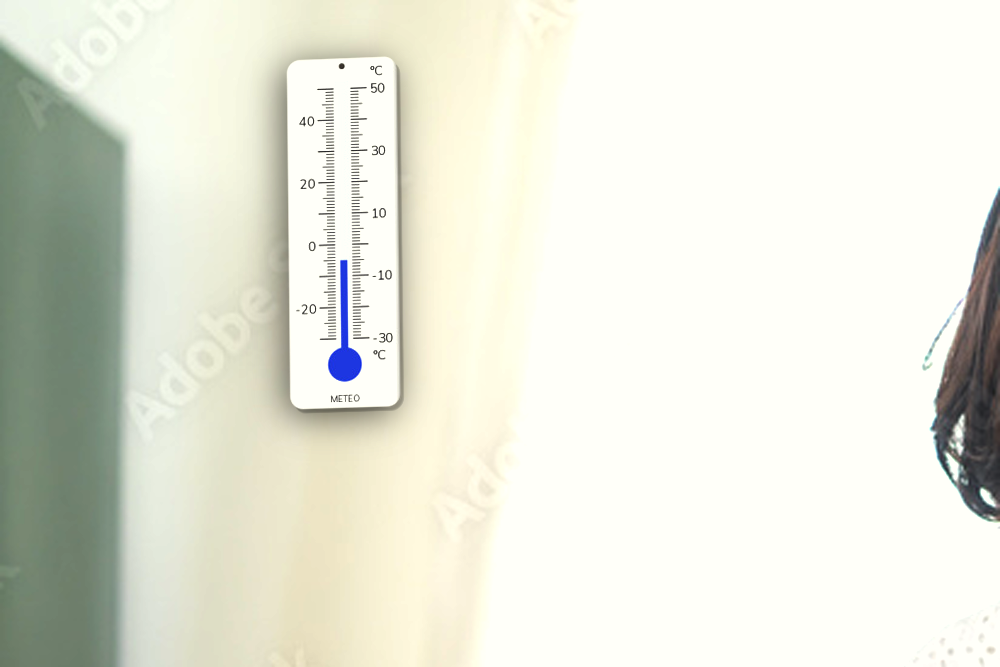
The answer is -5 °C
